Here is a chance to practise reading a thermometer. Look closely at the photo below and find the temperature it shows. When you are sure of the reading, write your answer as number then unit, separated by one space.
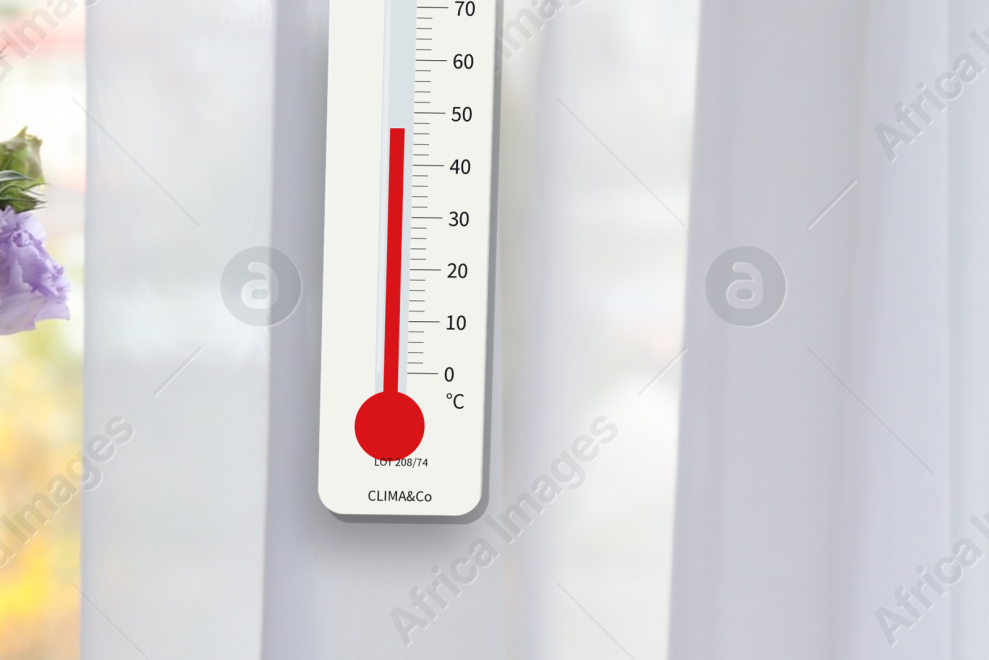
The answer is 47 °C
